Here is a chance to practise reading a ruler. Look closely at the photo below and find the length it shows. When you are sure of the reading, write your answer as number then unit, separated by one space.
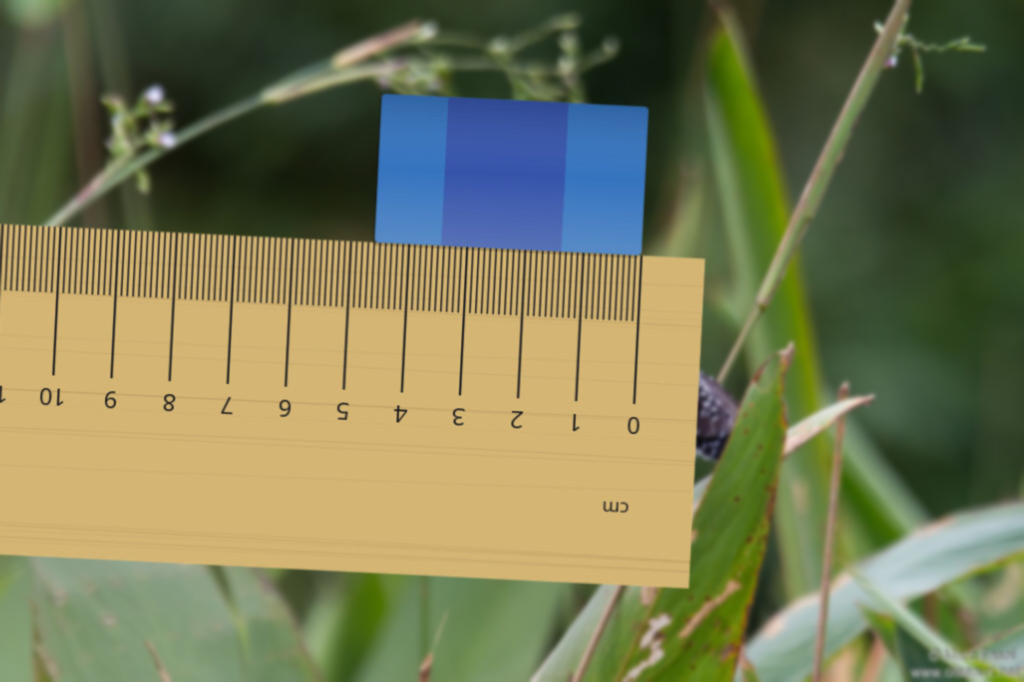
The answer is 4.6 cm
